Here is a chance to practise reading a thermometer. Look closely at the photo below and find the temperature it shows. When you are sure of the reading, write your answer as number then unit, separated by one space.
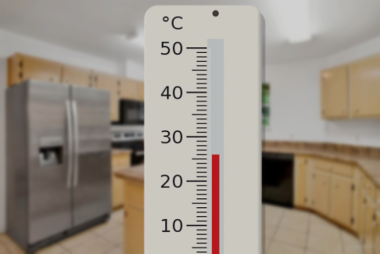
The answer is 26 °C
